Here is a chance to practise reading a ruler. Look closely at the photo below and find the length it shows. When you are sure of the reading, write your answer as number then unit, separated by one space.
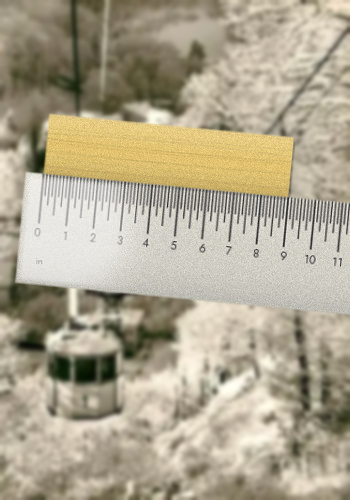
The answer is 9 in
